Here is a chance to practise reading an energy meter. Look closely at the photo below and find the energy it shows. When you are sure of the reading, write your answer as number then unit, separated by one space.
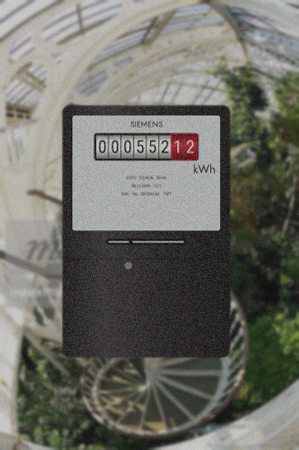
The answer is 552.12 kWh
